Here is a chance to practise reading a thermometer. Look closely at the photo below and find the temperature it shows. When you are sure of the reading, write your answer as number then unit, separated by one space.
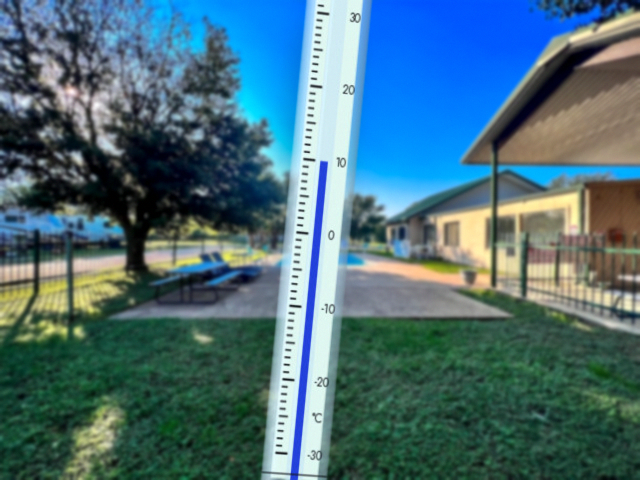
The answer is 10 °C
